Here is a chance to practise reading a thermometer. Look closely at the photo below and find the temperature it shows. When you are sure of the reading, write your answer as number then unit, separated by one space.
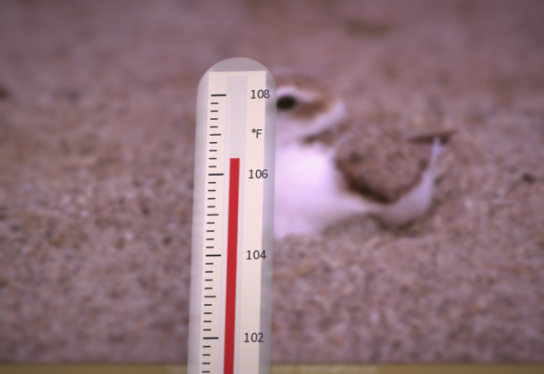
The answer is 106.4 °F
